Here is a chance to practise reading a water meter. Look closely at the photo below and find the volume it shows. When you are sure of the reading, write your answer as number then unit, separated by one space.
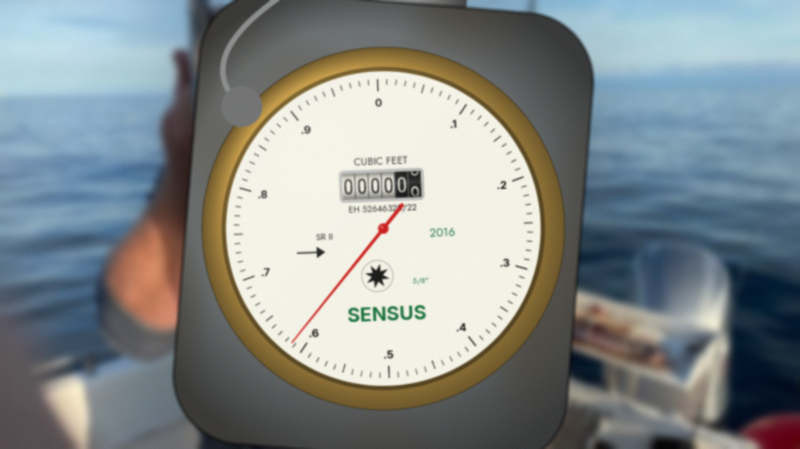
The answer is 8.61 ft³
